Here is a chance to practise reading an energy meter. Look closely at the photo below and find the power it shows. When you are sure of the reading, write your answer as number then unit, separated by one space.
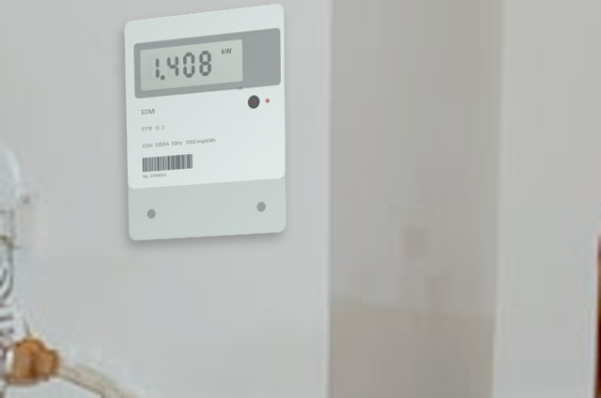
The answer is 1.408 kW
